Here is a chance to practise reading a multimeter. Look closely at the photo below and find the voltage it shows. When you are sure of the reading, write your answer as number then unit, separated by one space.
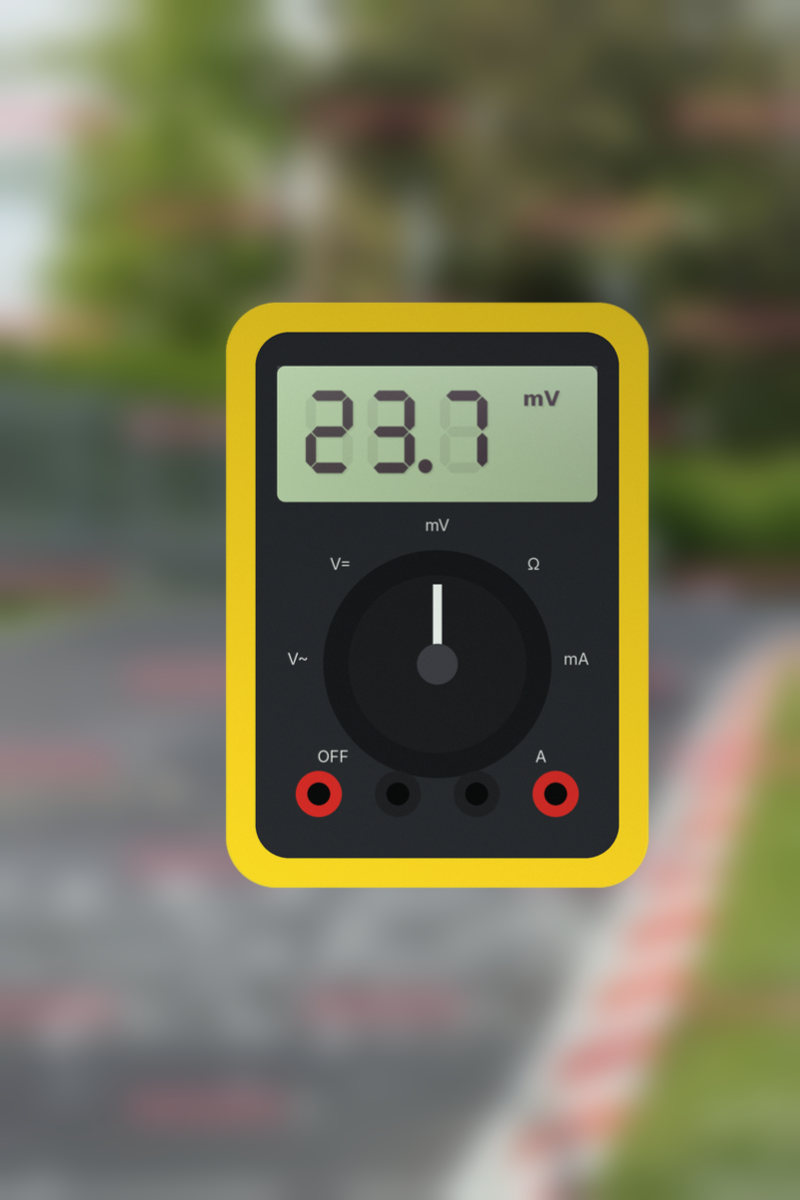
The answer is 23.7 mV
